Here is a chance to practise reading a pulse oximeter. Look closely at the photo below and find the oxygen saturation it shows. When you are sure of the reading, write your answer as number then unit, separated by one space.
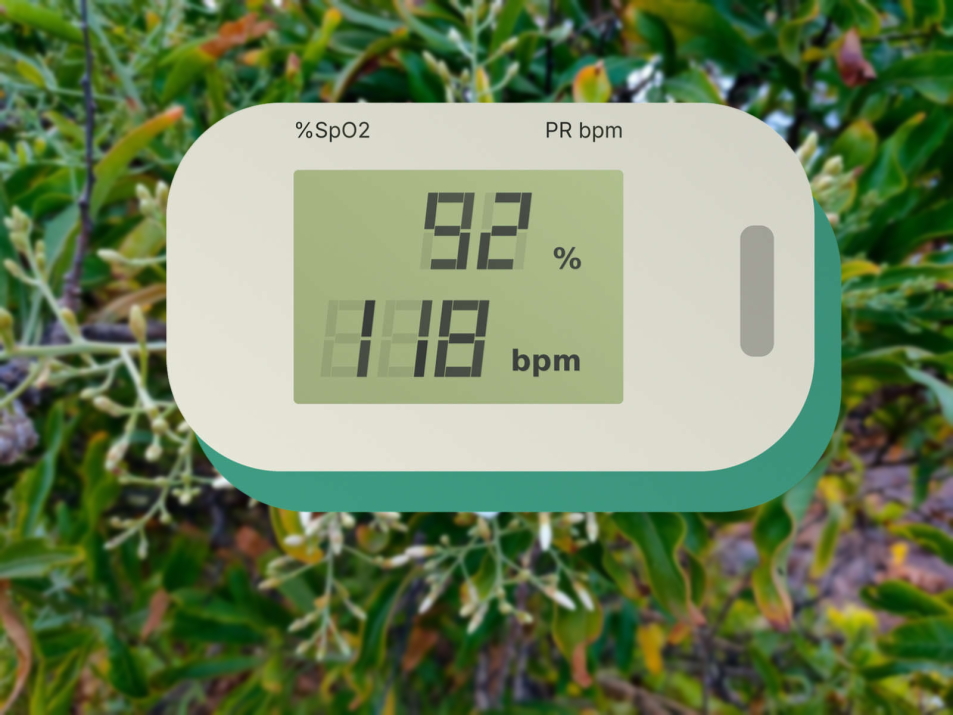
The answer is 92 %
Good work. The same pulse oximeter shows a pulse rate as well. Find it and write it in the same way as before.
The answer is 118 bpm
